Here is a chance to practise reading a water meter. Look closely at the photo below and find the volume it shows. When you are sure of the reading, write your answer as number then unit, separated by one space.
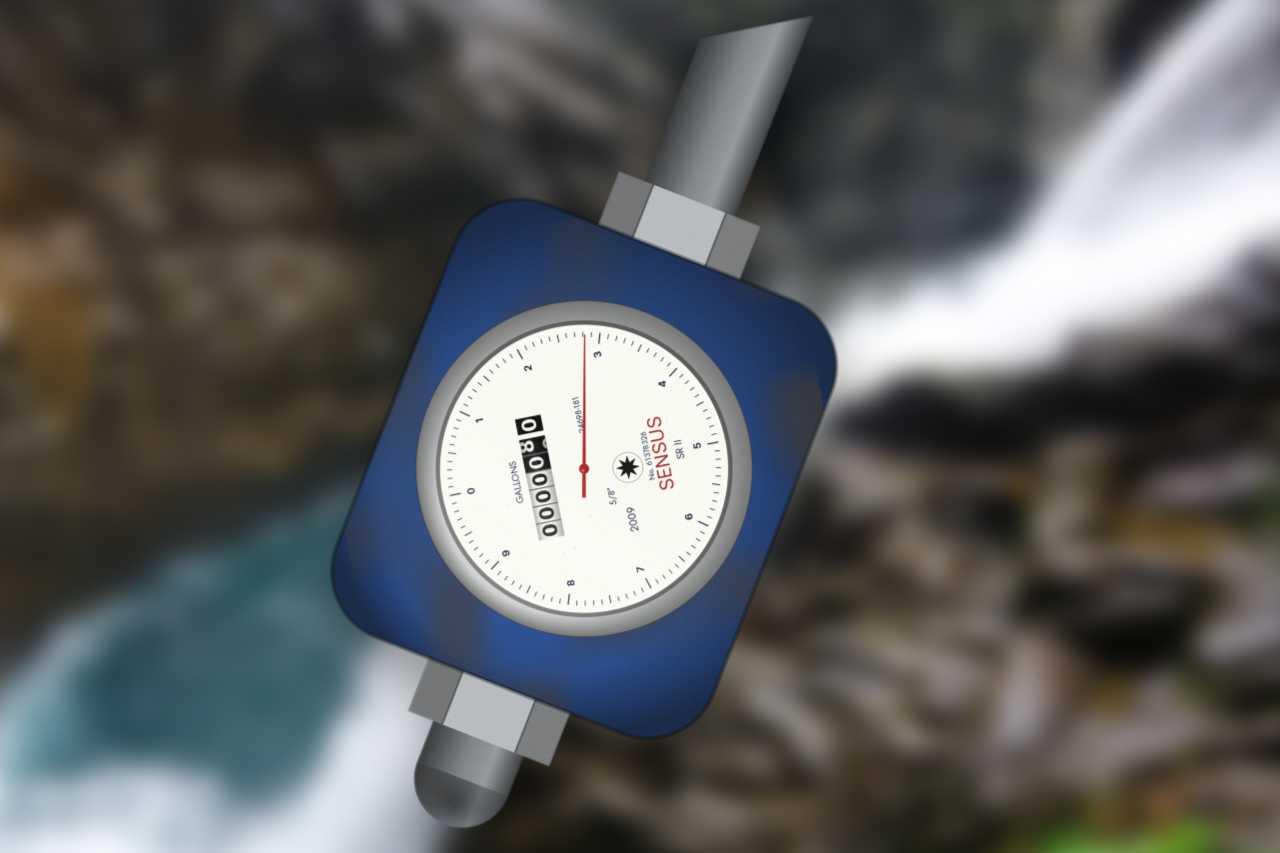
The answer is 82.8 gal
